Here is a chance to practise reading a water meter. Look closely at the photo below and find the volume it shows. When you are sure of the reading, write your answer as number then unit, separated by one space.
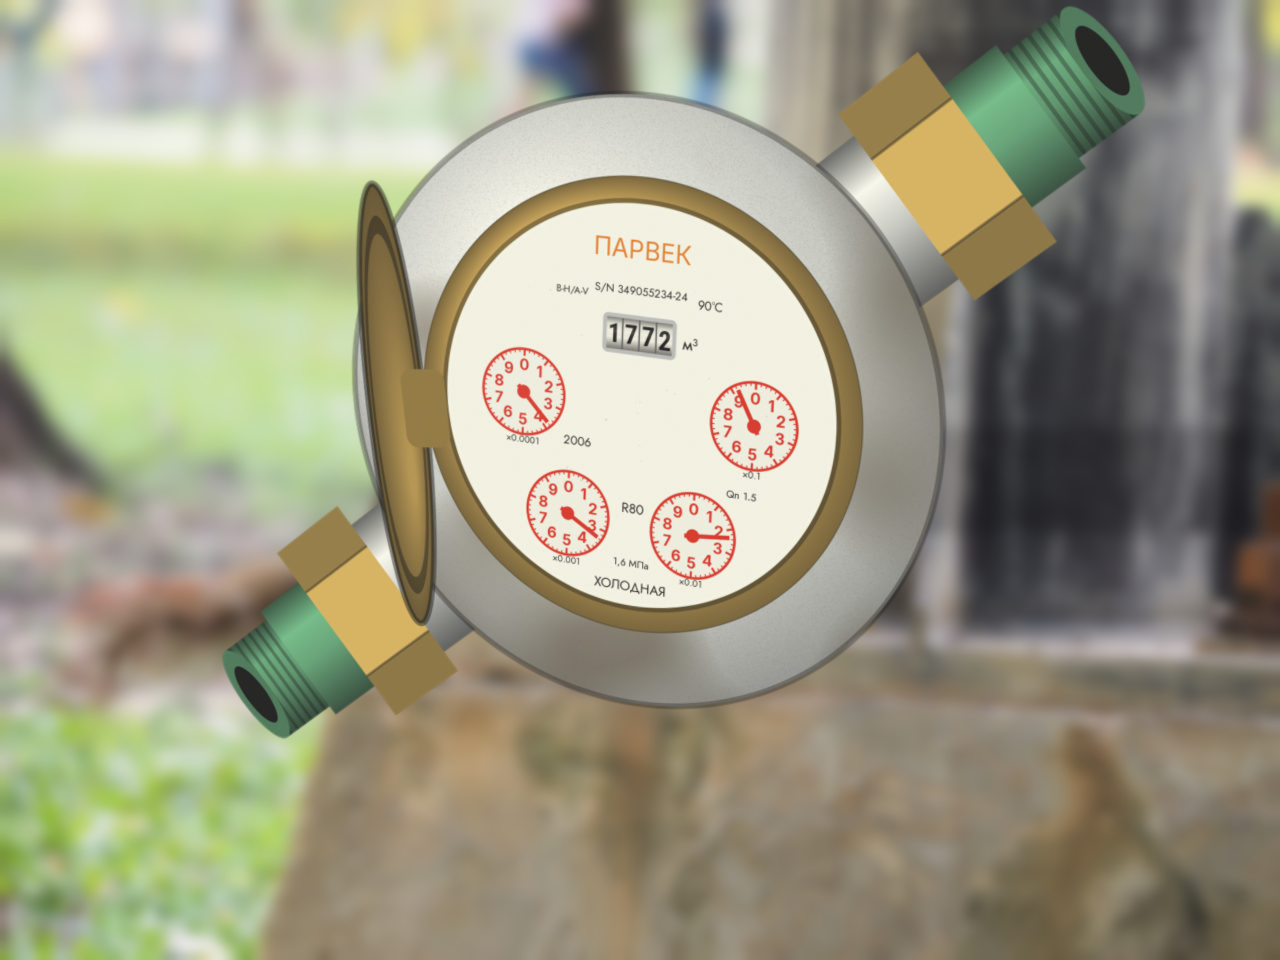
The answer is 1771.9233 m³
